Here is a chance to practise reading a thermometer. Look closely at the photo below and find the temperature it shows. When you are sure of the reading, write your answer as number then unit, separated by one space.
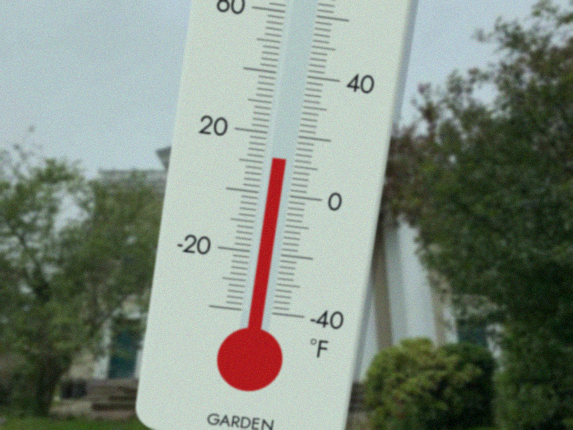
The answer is 12 °F
